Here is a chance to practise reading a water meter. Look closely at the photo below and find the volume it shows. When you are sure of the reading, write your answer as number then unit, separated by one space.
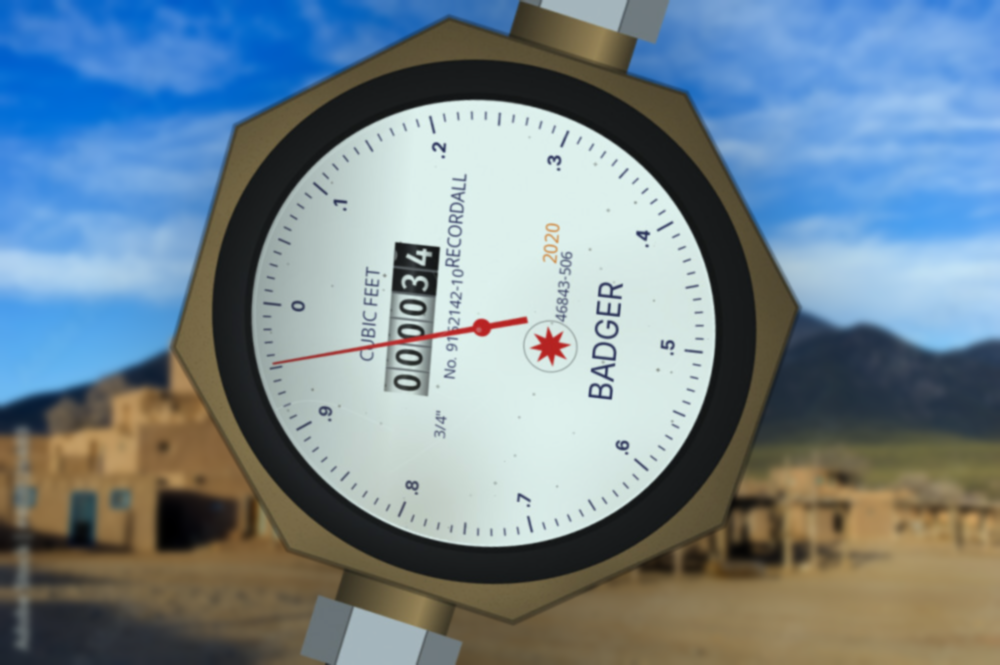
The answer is 33.95 ft³
